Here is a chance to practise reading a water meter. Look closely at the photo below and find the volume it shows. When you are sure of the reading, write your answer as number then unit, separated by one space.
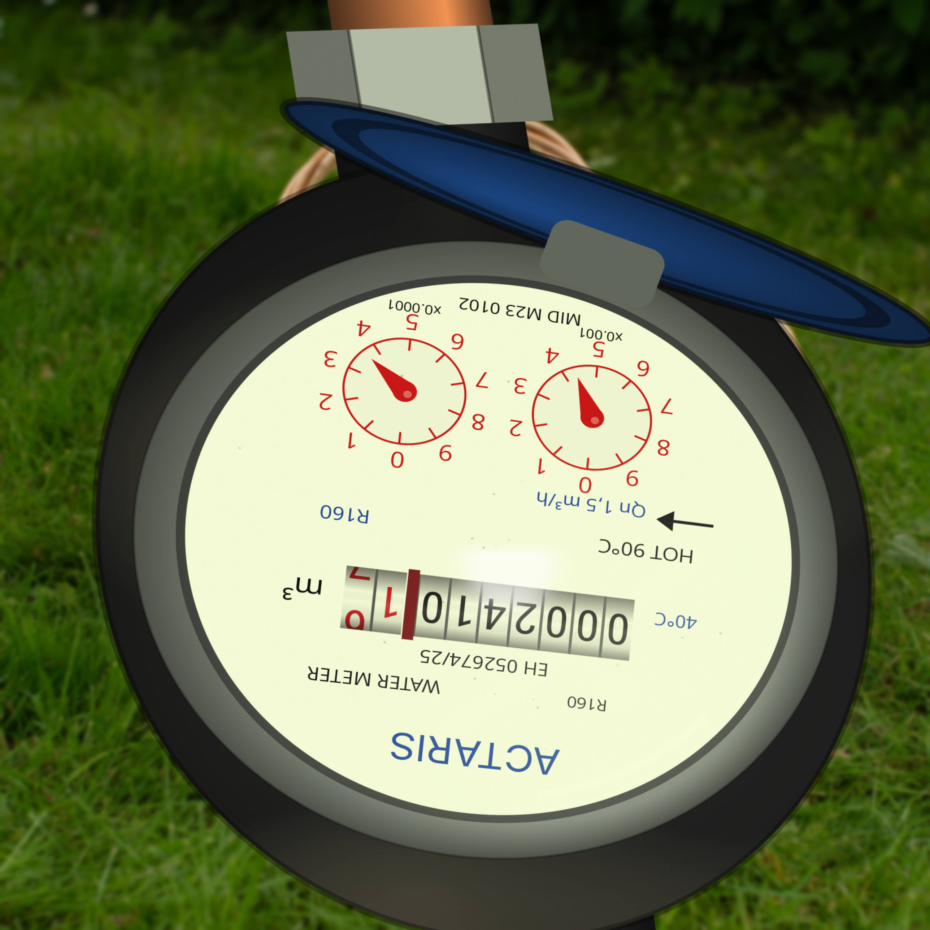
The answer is 2410.1643 m³
